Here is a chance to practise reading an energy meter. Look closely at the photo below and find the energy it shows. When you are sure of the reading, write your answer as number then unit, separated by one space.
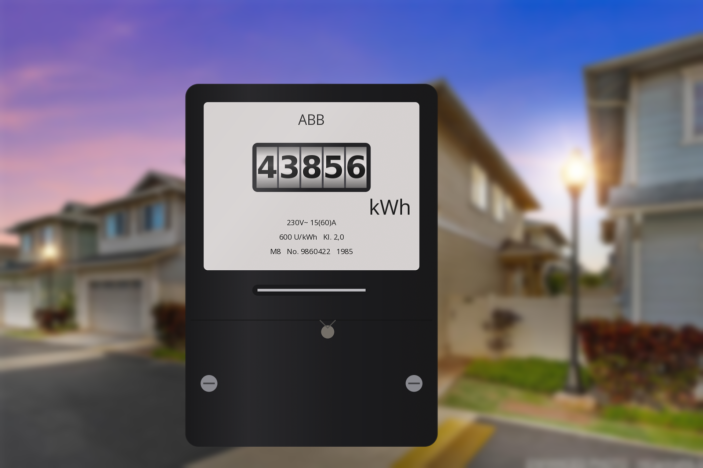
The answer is 43856 kWh
